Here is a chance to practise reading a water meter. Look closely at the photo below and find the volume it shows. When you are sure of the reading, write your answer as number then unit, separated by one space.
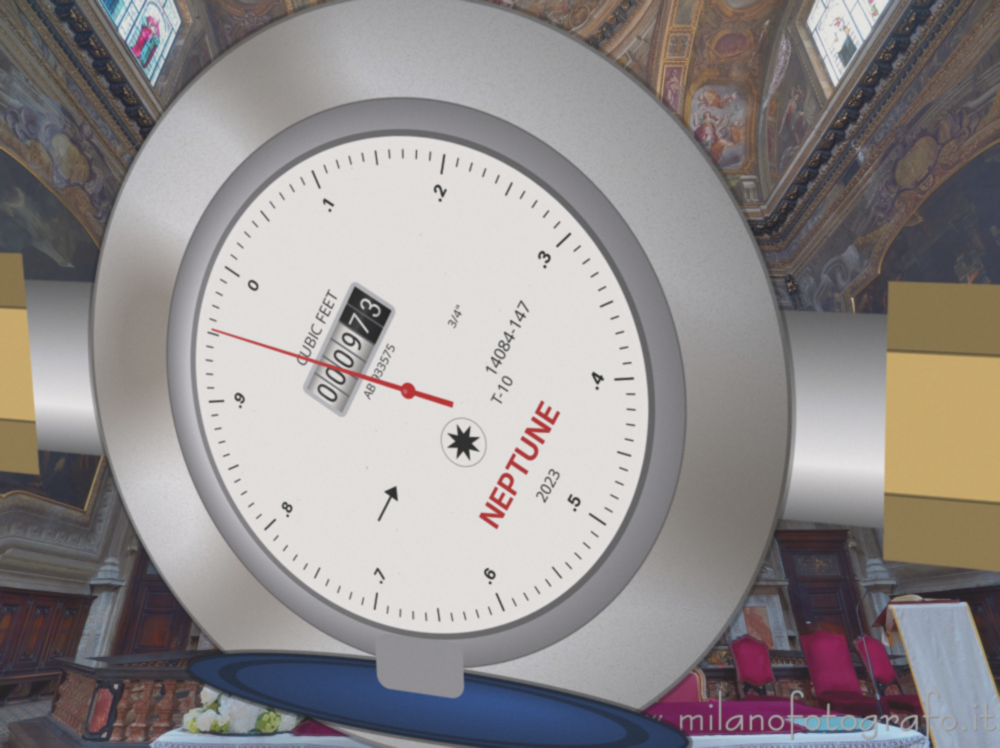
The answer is 972.95 ft³
